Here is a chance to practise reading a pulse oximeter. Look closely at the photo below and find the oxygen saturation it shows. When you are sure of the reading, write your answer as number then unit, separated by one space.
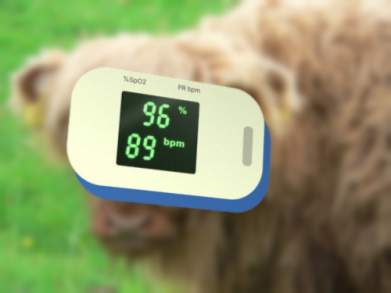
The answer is 96 %
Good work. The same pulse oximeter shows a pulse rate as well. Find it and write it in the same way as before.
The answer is 89 bpm
